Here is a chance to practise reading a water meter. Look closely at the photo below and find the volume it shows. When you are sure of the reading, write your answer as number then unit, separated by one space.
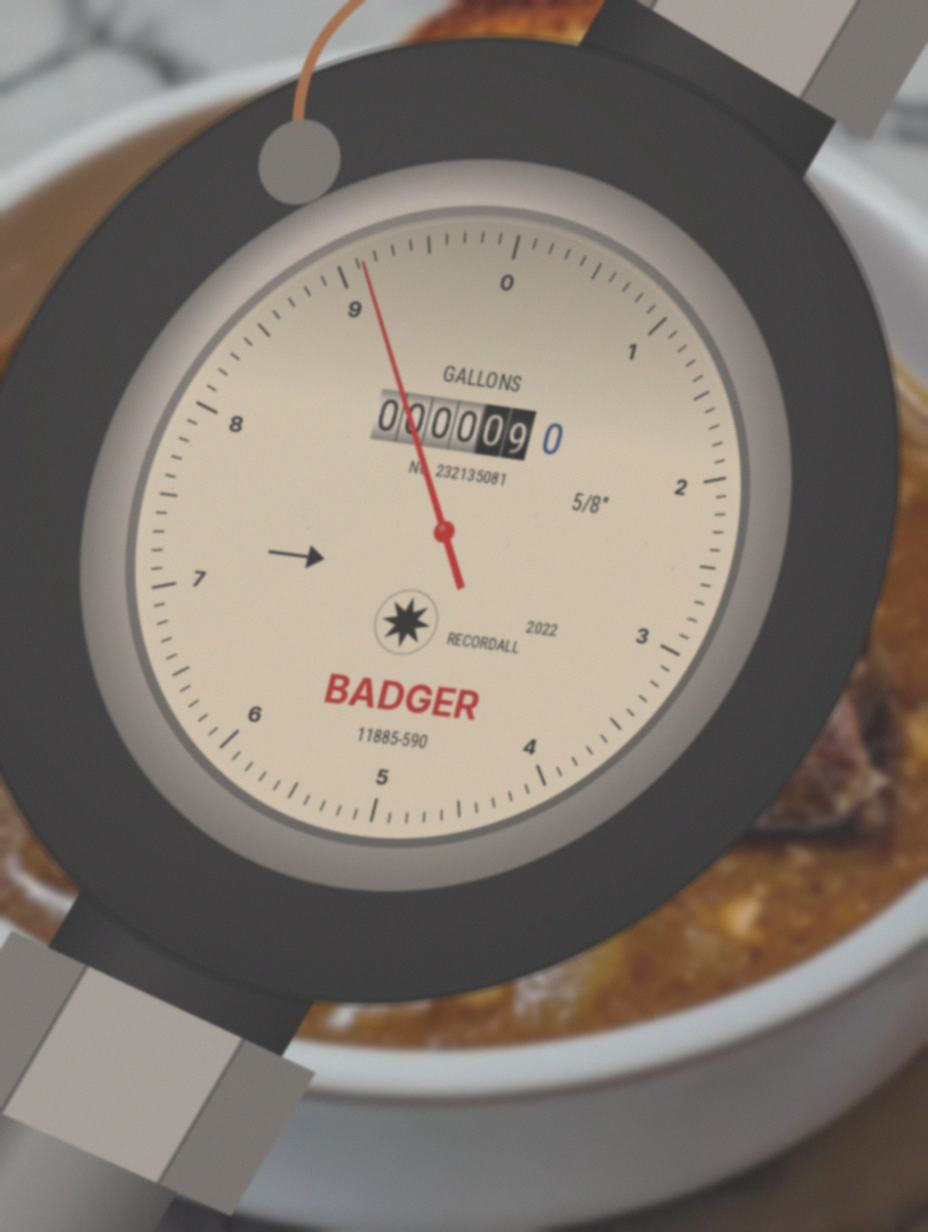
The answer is 89.1 gal
